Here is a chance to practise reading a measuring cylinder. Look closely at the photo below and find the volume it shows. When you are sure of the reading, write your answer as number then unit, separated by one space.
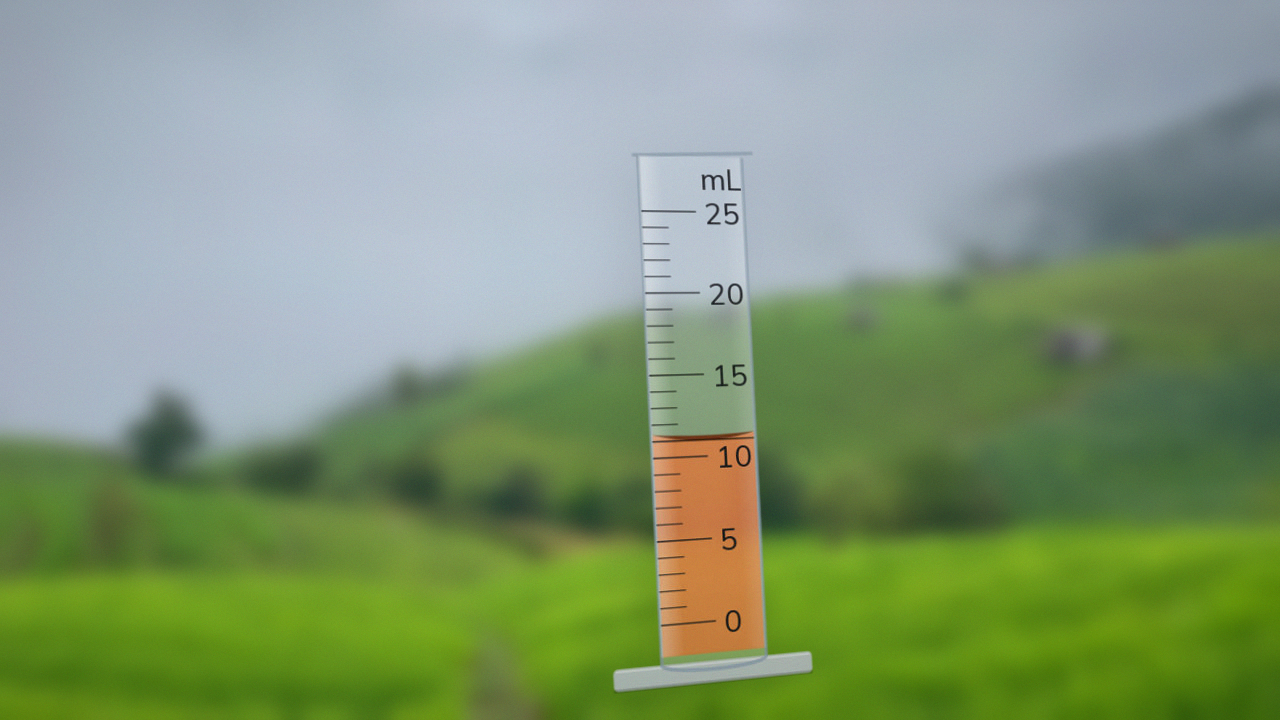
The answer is 11 mL
